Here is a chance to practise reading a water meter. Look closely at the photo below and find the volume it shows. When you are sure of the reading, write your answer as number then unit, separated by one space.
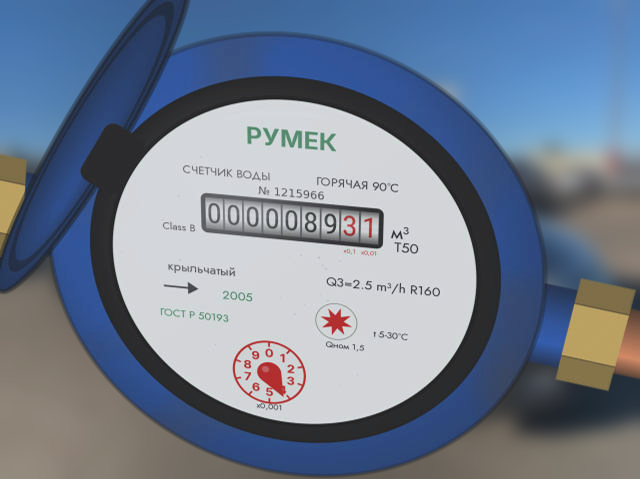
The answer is 89.314 m³
